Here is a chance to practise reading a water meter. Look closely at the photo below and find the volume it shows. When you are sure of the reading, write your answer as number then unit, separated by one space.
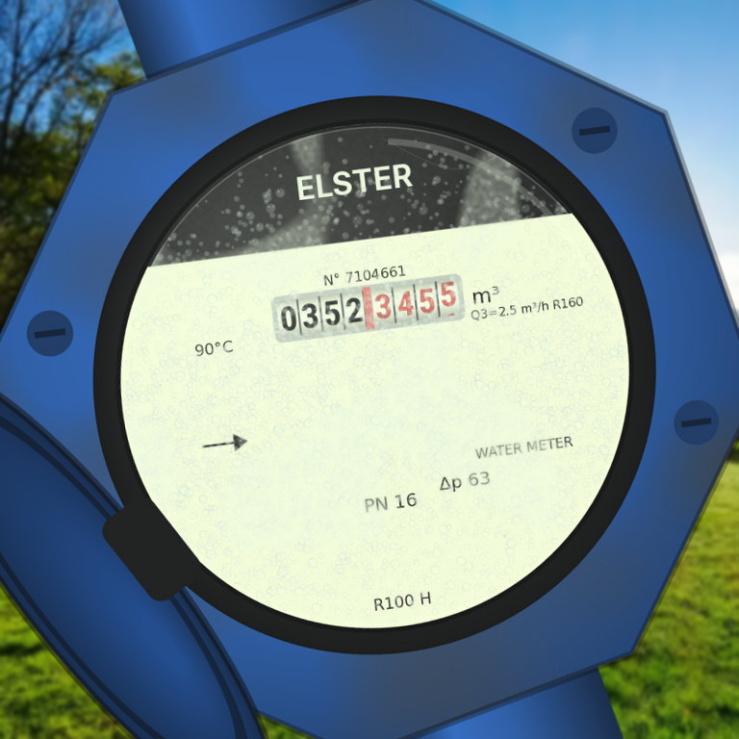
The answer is 352.3455 m³
